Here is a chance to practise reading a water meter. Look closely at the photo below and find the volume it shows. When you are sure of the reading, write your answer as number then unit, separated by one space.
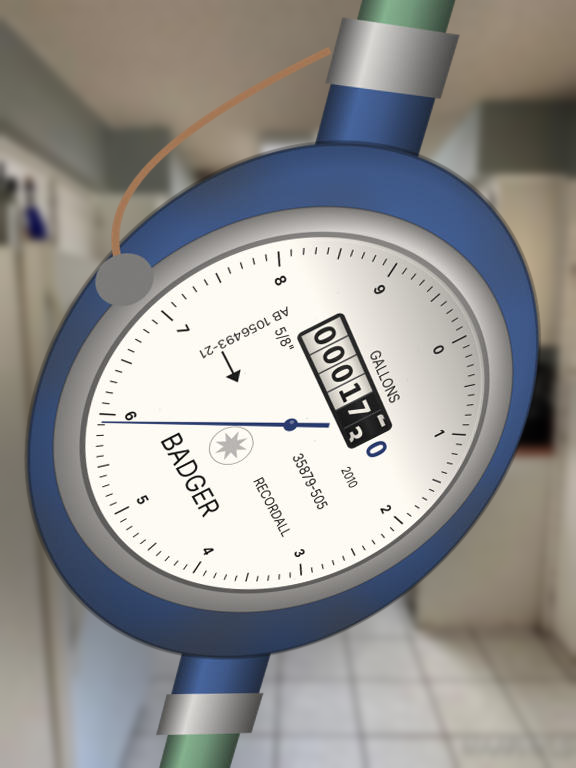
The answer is 1725.9 gal
